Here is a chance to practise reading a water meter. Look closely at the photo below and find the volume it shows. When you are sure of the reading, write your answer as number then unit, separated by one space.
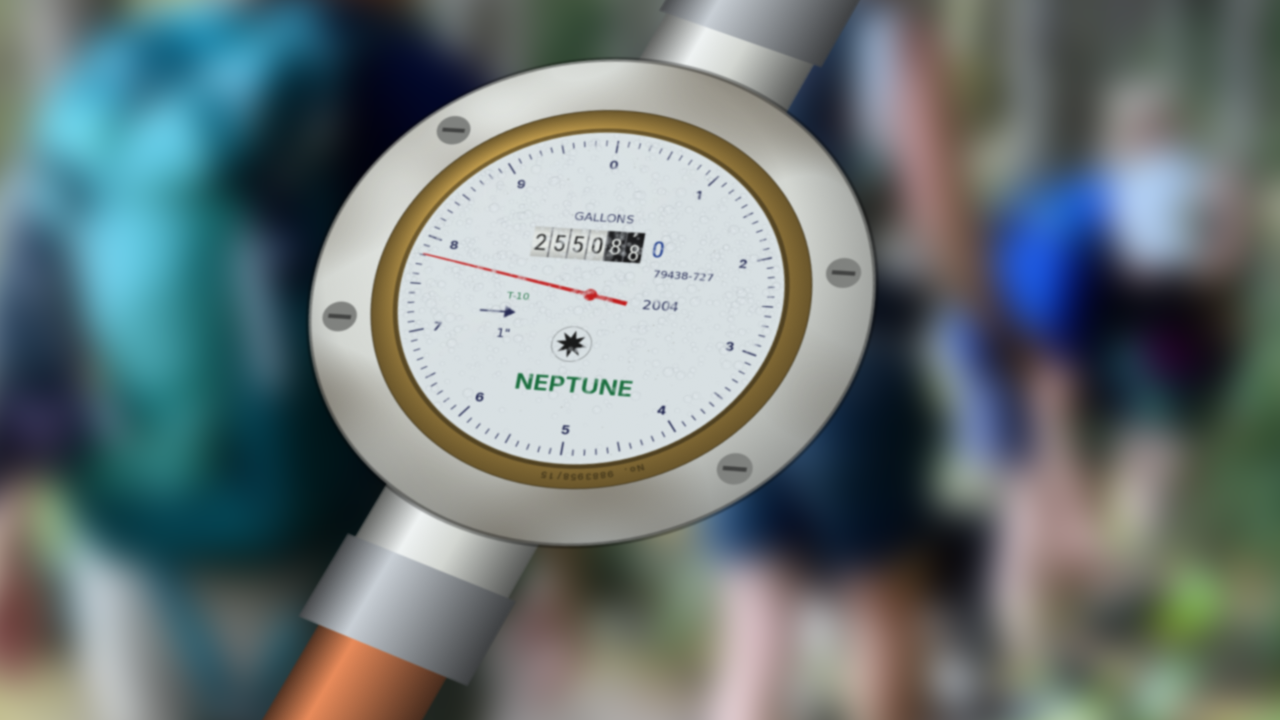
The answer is 2550877.8 gal
